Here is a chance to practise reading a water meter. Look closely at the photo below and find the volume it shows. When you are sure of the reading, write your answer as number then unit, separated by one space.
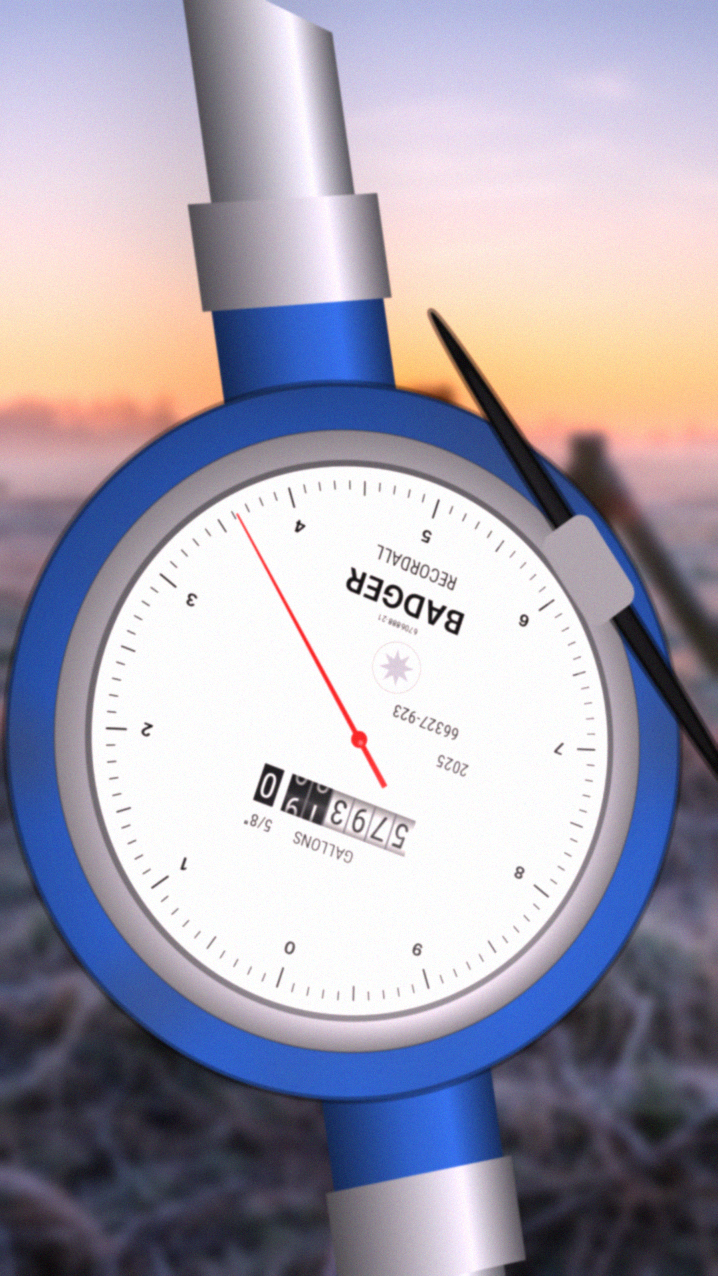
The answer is 5793193.6 gal
